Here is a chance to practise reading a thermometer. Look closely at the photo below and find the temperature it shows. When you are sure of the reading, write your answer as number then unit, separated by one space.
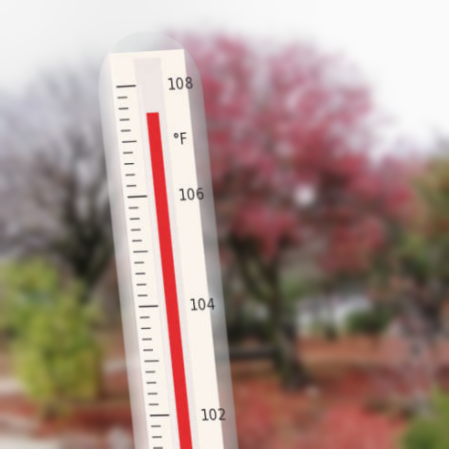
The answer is 107.5 °F
